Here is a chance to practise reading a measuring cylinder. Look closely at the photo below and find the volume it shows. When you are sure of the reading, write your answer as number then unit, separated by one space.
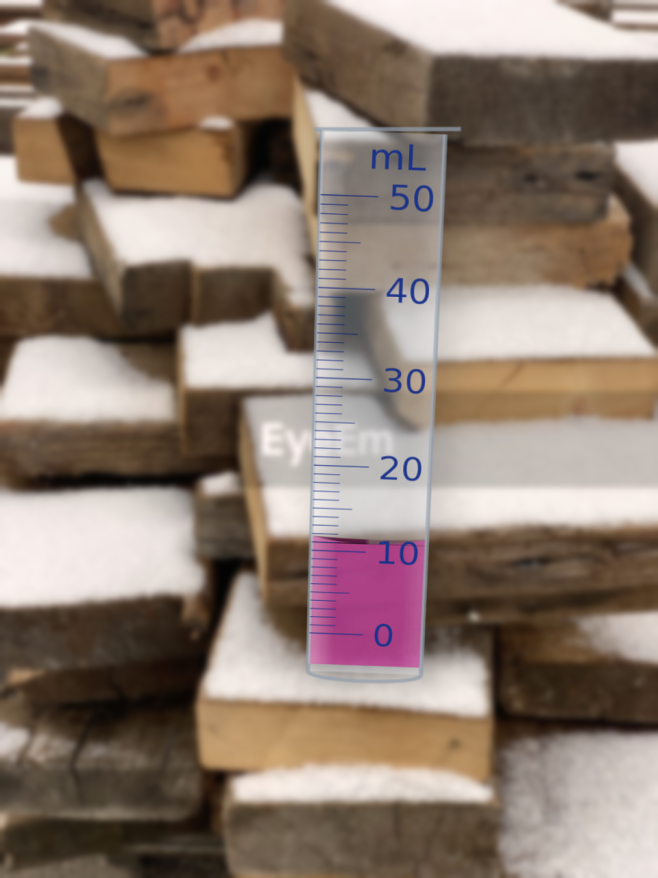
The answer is 11 mL
